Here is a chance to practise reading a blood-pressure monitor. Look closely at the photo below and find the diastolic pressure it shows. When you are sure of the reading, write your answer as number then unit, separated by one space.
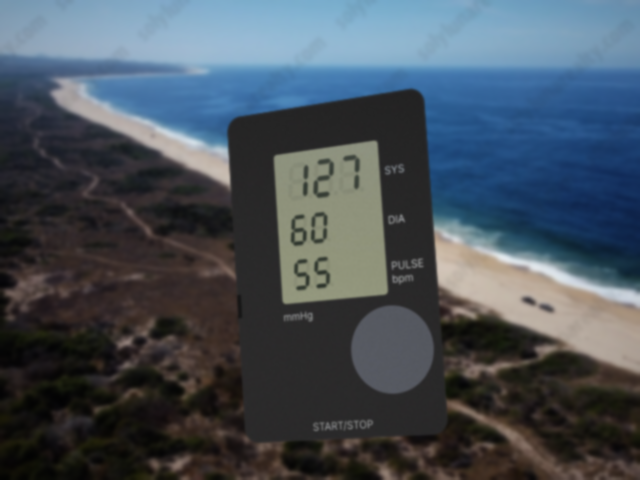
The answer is 60 mmHg
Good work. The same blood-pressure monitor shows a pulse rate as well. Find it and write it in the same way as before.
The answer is 55 bpm
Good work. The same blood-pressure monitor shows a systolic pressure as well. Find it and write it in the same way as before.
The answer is 127 mmHg
